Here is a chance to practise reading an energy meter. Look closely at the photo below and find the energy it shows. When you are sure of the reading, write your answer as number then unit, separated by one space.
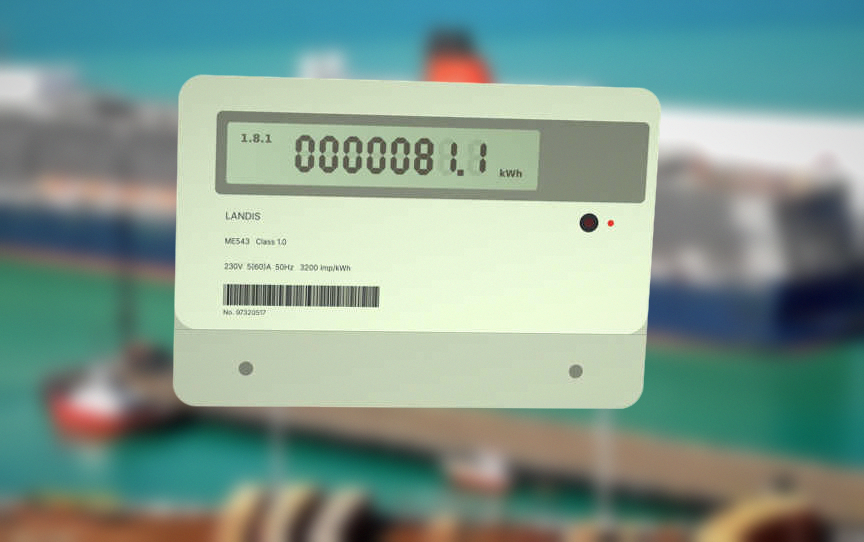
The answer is 81.1 kWh
